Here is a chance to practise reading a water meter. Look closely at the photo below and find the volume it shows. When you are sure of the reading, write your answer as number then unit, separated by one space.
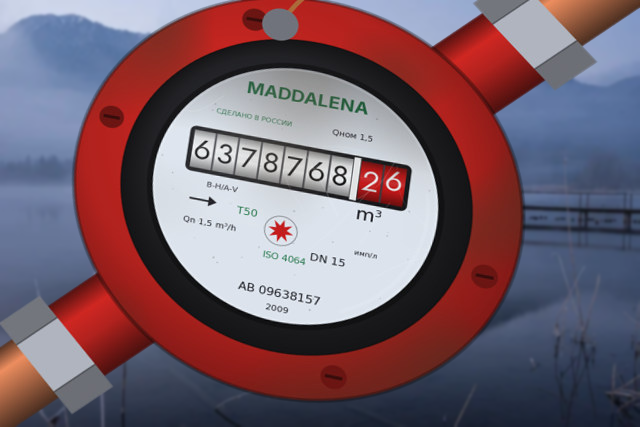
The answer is 6378768.26 m³
